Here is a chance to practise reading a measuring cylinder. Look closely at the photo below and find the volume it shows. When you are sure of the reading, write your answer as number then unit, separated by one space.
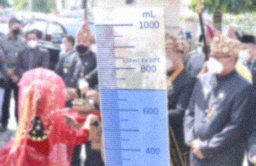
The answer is 700 mL
